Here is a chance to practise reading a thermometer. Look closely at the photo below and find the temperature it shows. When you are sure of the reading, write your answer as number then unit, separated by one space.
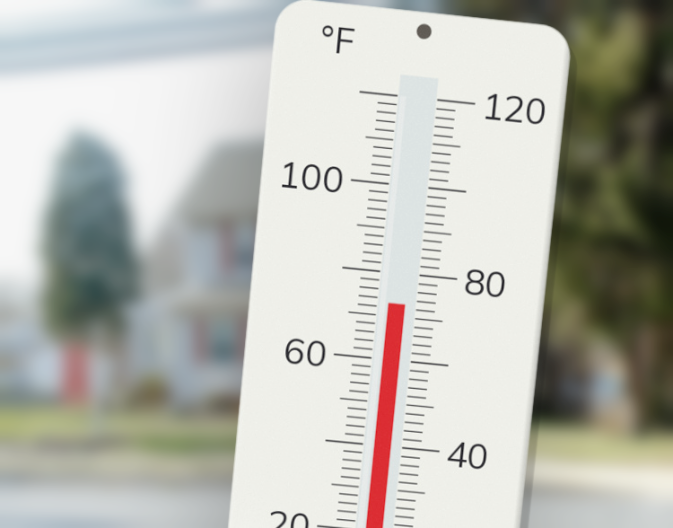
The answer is 73 °F
